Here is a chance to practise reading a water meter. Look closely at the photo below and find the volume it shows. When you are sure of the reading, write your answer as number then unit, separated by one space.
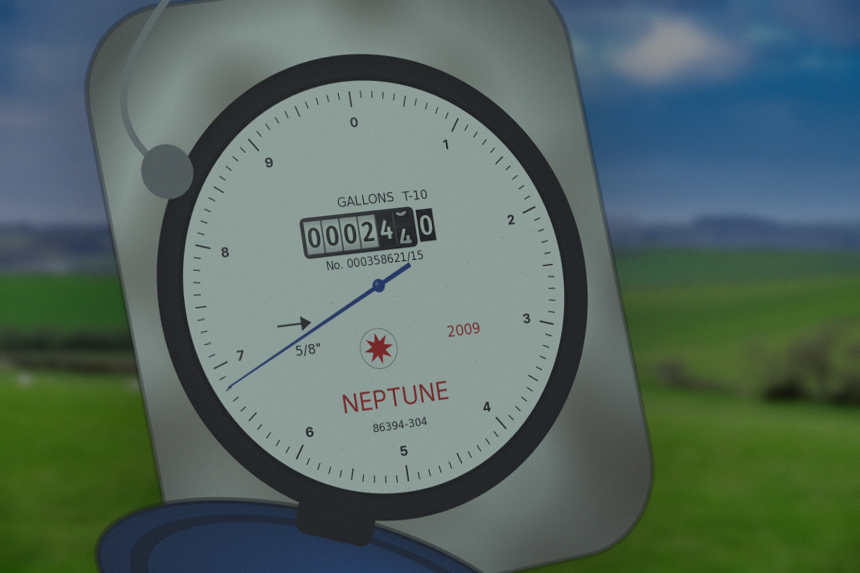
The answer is 2436.8 gal
